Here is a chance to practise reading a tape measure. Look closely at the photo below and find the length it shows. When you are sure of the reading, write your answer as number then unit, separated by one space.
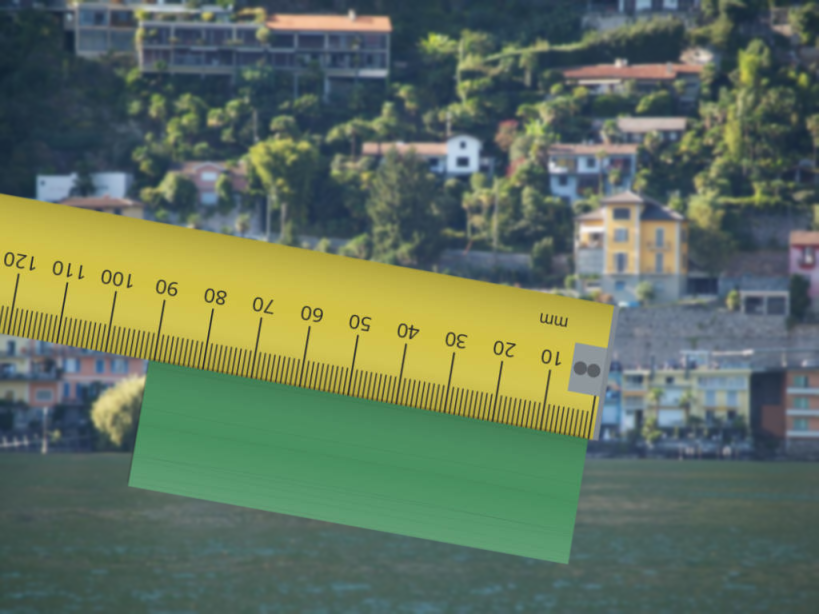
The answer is 91 mm
